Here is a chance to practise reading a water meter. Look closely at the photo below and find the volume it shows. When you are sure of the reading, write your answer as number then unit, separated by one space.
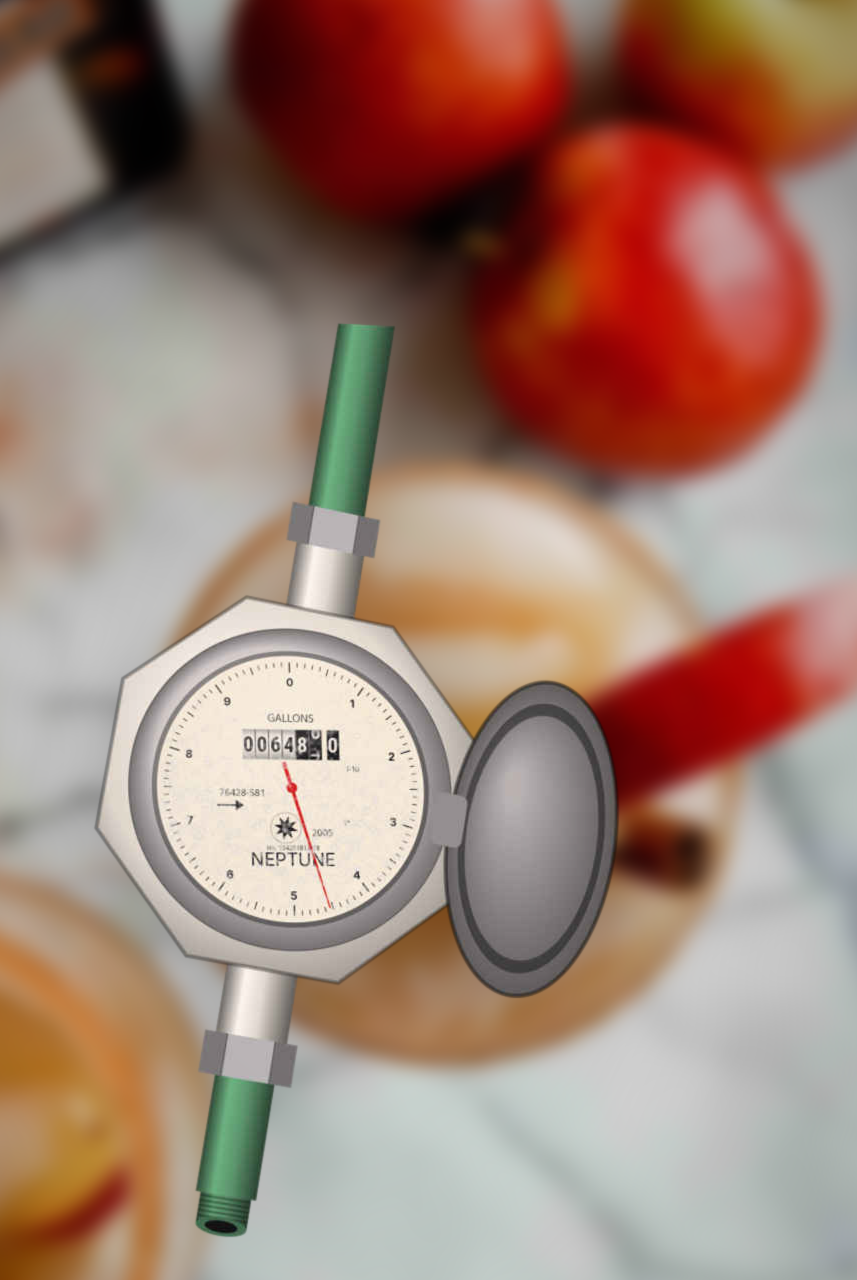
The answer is 64864.5 gal
